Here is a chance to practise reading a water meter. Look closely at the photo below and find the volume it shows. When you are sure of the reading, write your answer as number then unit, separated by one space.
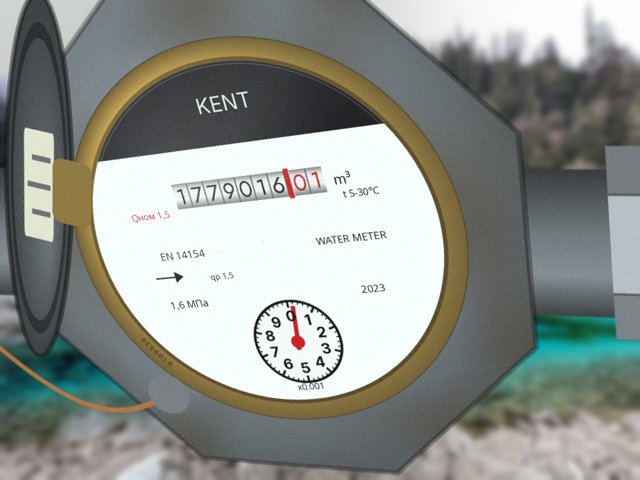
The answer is 1779016.010 m³
